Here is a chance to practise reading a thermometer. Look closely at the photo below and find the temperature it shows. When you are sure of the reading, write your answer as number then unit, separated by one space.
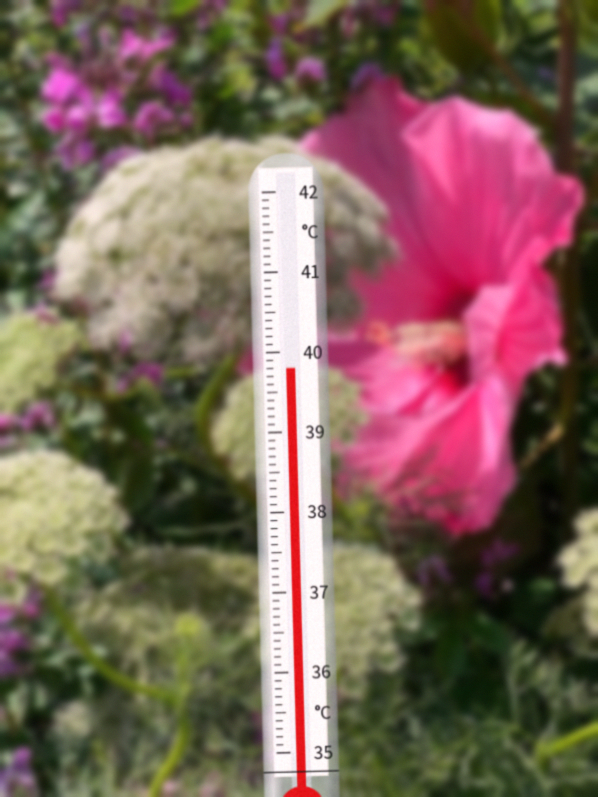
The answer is 39.8 °C
